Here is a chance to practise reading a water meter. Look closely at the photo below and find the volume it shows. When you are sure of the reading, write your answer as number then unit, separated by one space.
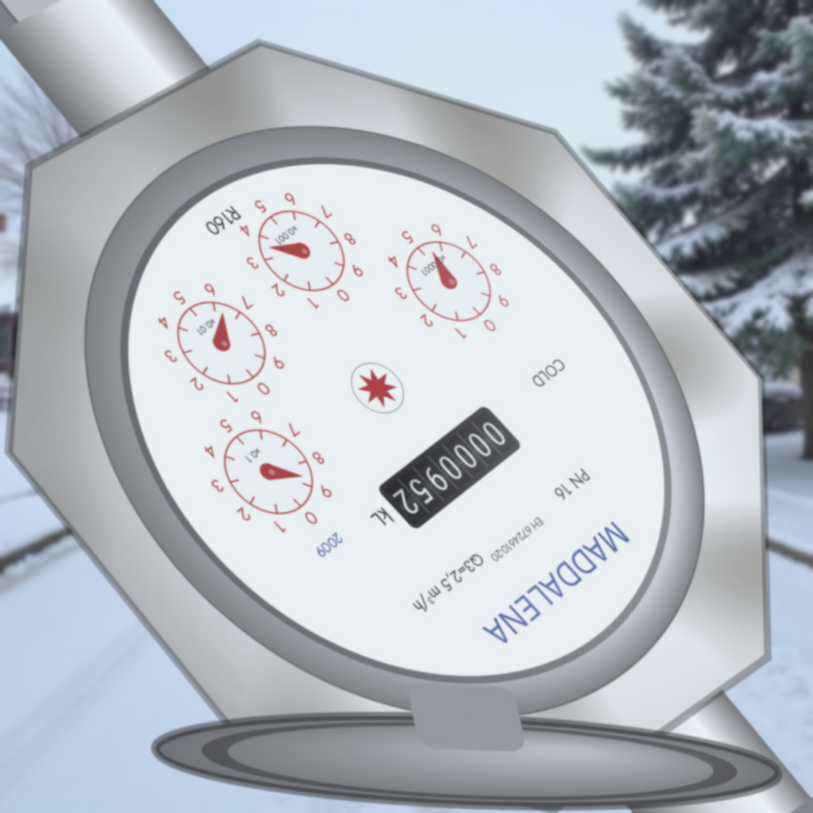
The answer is 952.8635 kL
